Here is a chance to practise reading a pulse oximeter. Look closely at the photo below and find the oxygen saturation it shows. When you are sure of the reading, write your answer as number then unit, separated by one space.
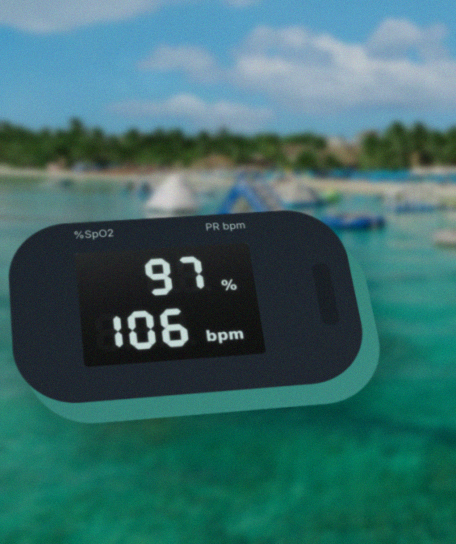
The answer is 97 %
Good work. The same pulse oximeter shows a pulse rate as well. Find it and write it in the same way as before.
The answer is 106 bpm
